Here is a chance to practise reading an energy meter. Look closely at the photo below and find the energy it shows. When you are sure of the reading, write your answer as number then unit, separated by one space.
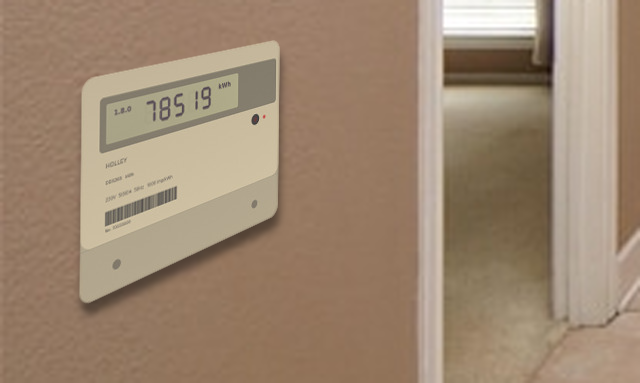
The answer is 78519 kWh
